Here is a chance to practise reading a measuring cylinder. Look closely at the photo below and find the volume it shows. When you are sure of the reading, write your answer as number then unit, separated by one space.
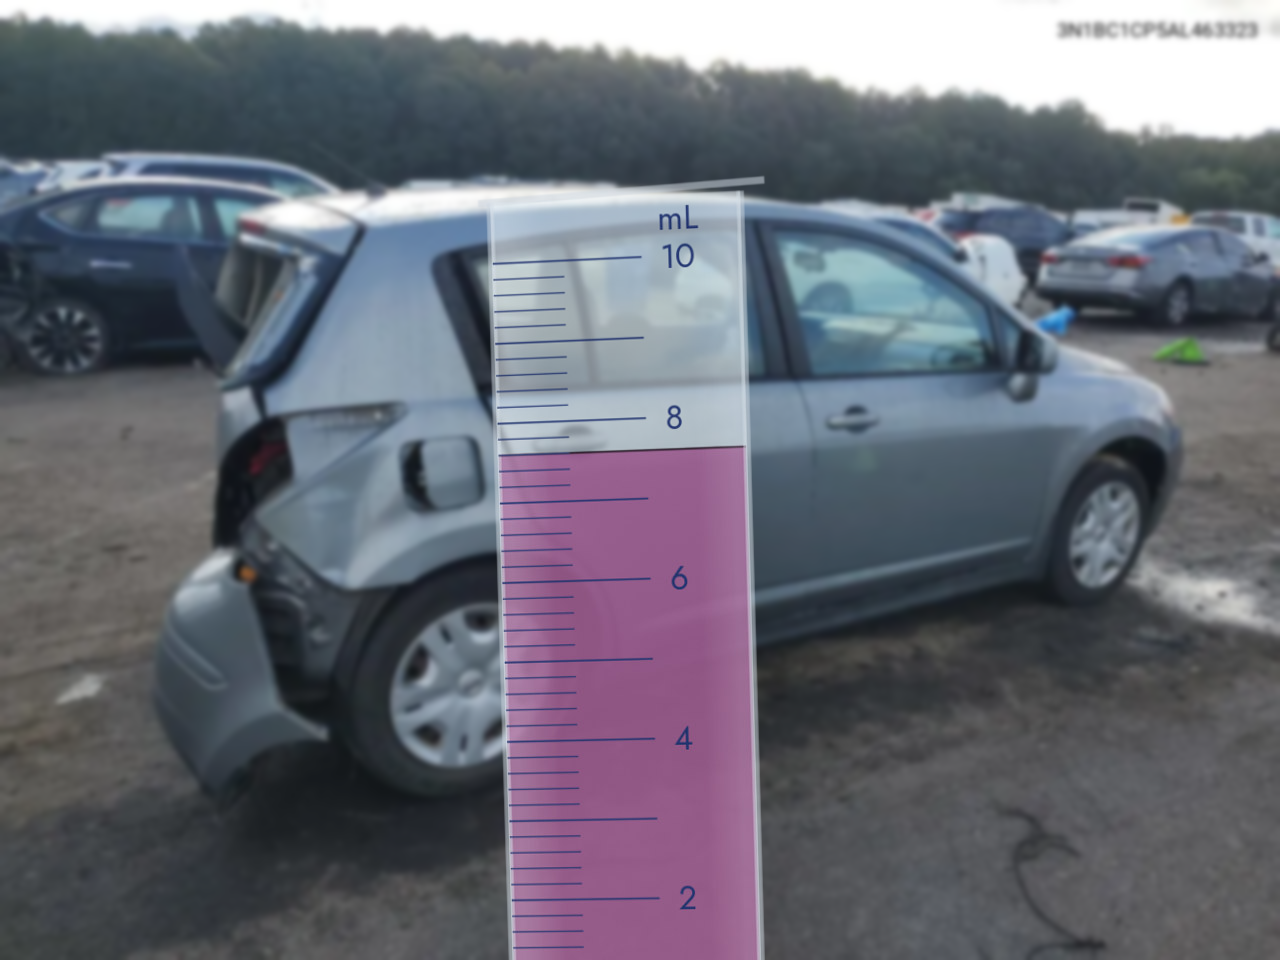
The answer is 7.6 mL
